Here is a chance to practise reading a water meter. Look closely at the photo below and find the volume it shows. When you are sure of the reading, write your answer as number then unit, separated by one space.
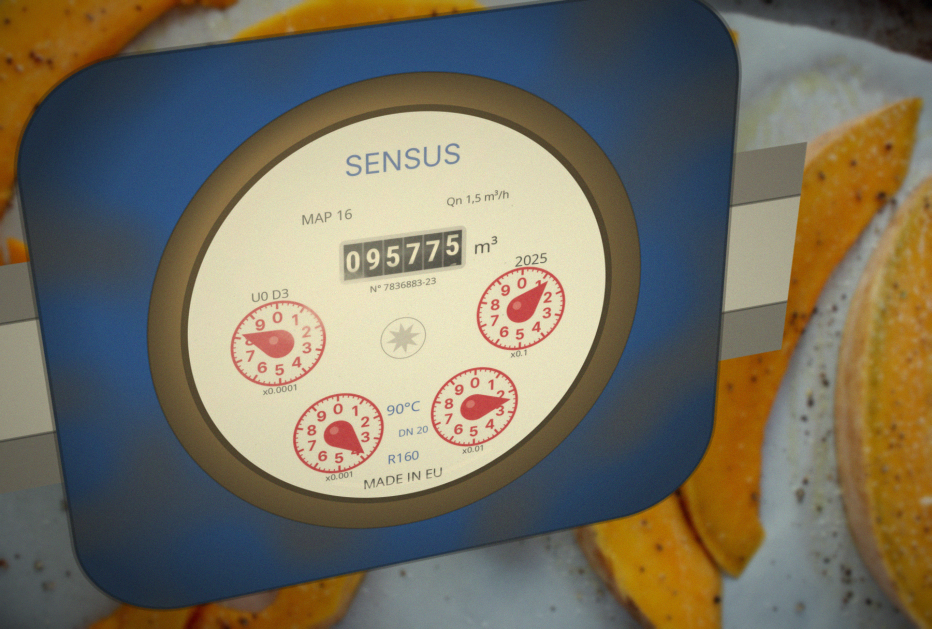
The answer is 95775.1238 m³
